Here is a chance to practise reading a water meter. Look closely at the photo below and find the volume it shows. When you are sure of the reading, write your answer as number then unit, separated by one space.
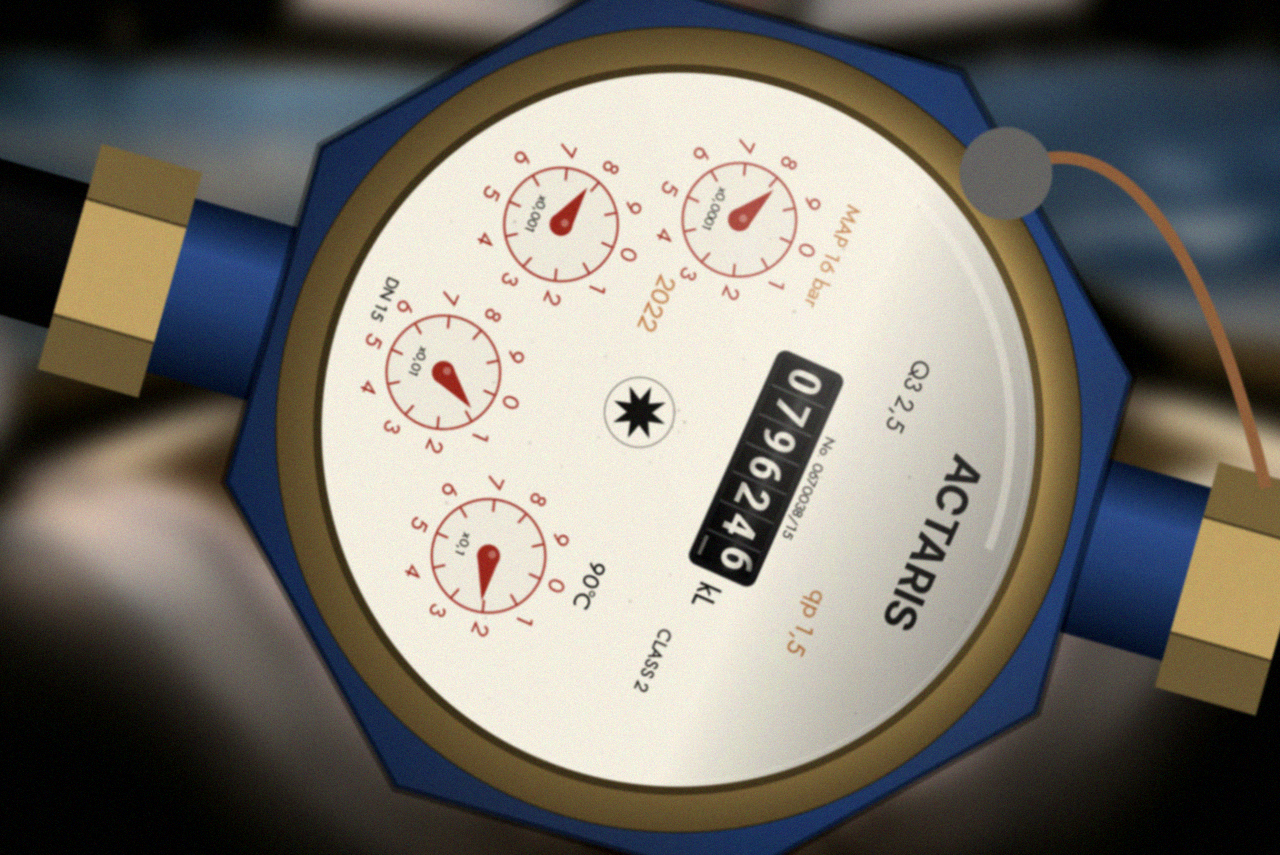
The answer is 796246.2078 kL
